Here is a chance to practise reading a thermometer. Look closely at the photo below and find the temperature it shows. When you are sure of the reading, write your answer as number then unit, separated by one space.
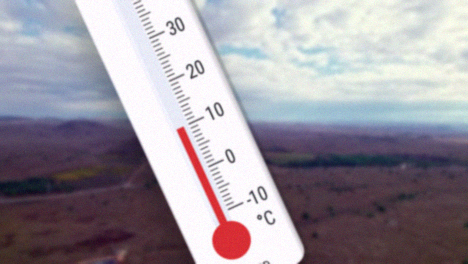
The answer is 10 °C
